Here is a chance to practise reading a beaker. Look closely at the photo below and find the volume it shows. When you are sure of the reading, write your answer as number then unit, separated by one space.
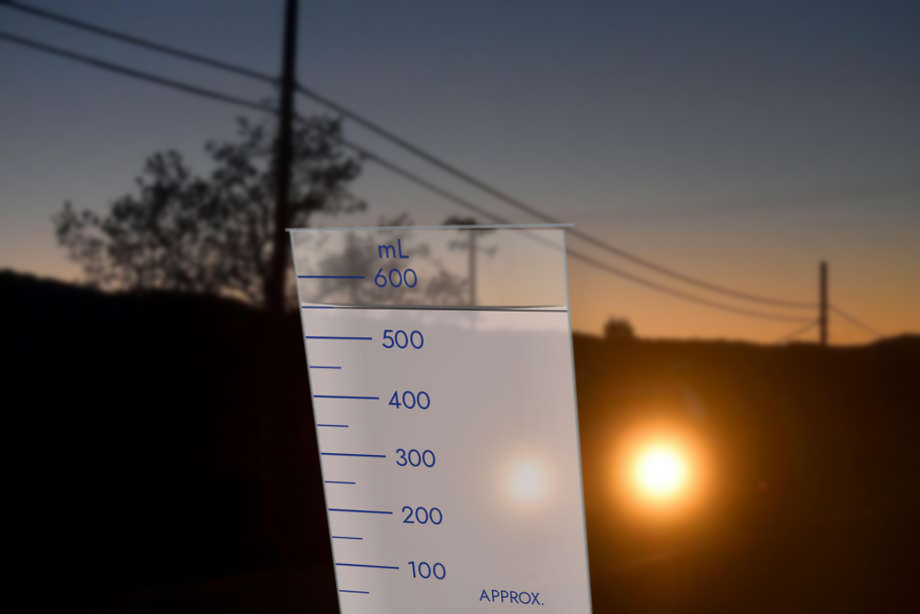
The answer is 550 mL
